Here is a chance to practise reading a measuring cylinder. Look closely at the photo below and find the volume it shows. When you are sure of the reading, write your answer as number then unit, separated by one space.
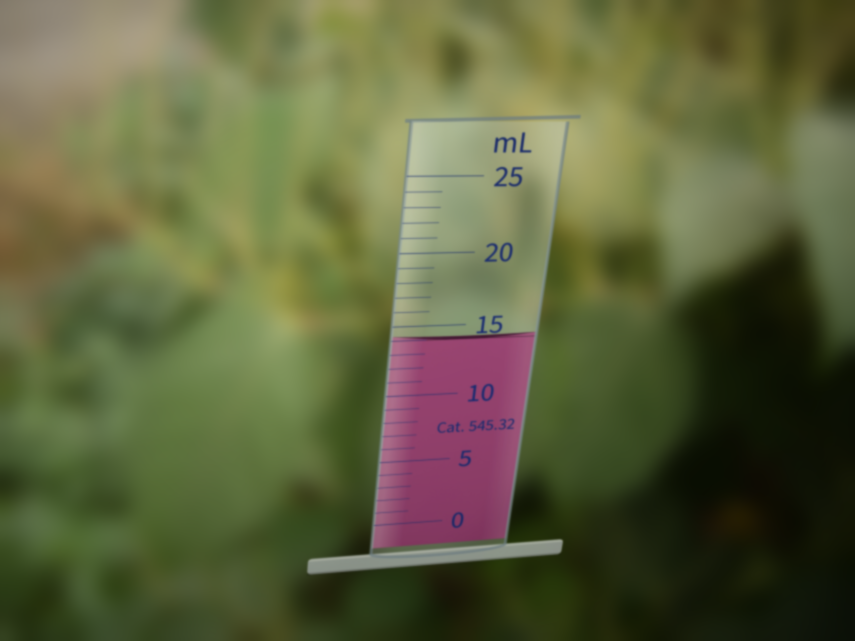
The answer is 14 mL
